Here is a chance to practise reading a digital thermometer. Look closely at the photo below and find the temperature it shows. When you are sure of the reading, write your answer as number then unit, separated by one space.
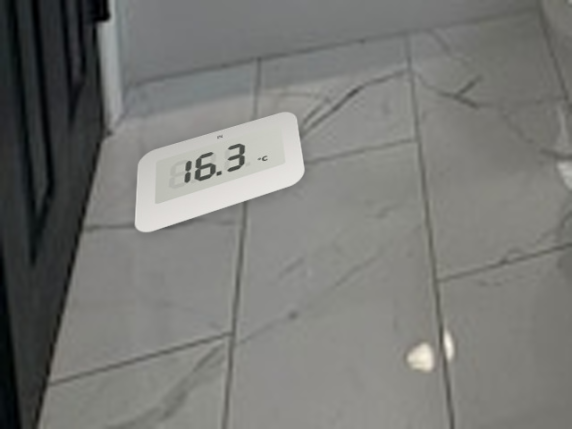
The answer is 16.3 °C
